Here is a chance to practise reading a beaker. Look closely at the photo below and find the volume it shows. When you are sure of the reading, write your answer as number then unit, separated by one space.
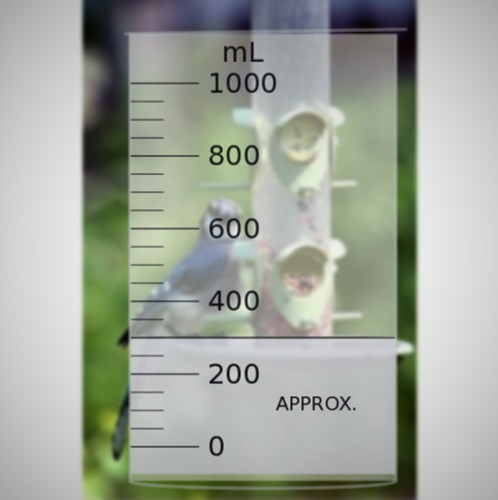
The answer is 300 mL
